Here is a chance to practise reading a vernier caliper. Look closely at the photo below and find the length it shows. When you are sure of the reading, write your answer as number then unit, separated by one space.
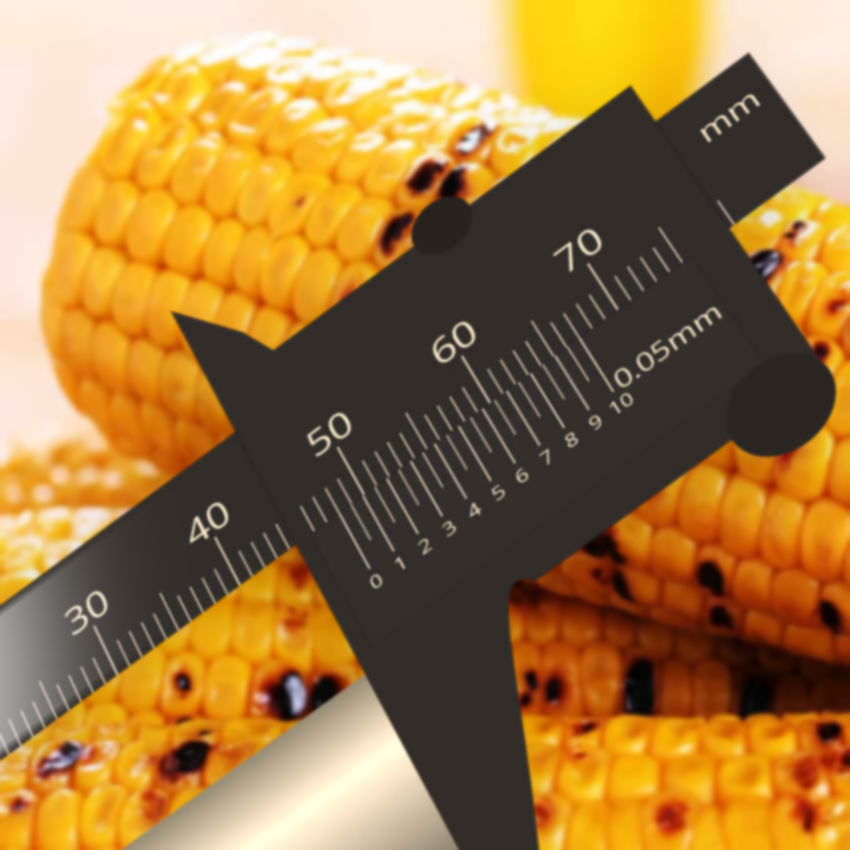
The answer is 48.0 mm
